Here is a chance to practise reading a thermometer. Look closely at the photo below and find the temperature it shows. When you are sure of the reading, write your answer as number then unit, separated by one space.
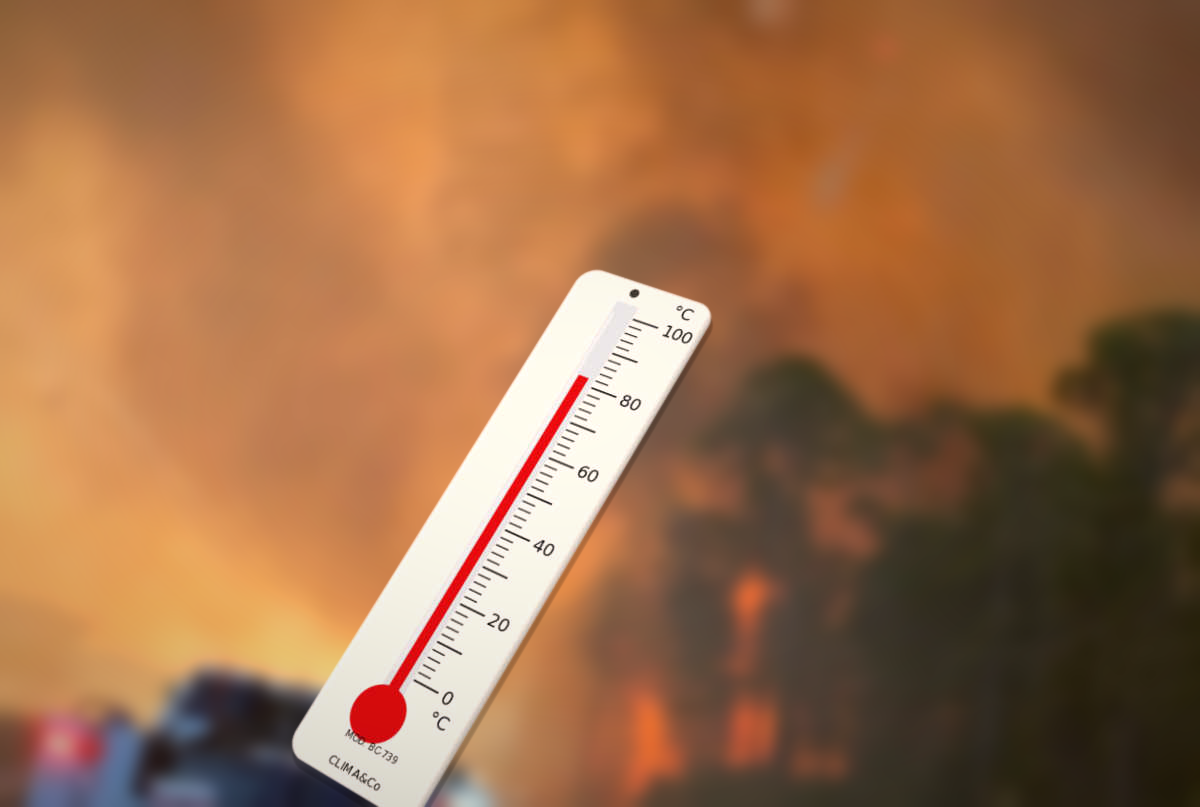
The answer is 82 °C
